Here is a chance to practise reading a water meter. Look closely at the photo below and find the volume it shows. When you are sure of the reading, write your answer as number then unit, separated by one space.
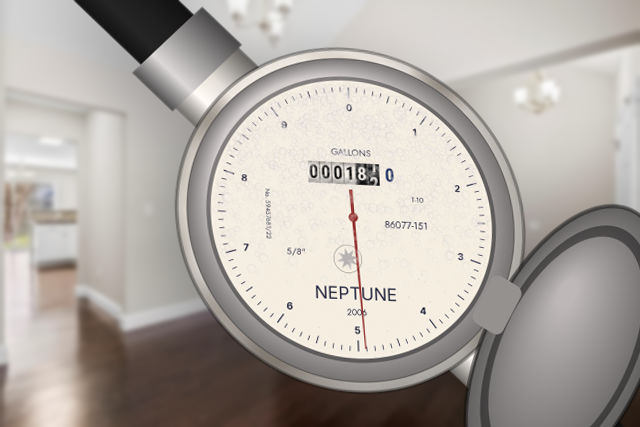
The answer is 1814.9 gal
